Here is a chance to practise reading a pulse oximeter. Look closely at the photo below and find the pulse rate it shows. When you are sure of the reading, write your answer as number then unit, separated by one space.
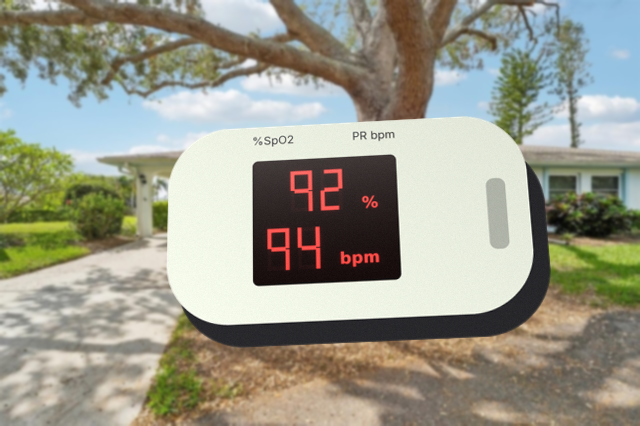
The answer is 94 bpm
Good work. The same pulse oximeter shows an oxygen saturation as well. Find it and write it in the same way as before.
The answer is 92 %
